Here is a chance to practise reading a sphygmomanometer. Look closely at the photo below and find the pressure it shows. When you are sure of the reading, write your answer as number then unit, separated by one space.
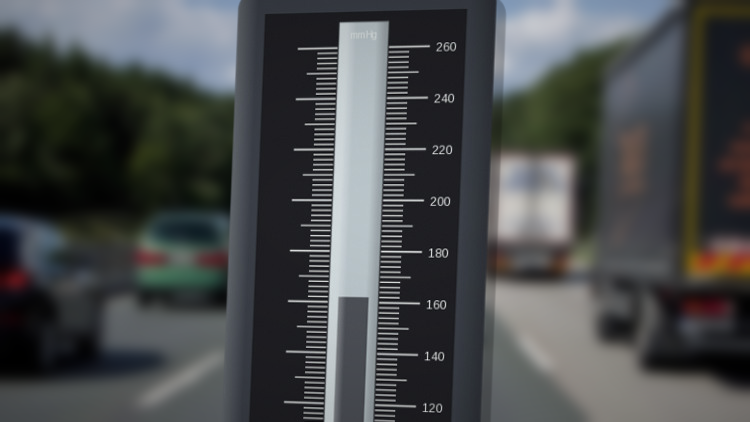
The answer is 162 mmHg
